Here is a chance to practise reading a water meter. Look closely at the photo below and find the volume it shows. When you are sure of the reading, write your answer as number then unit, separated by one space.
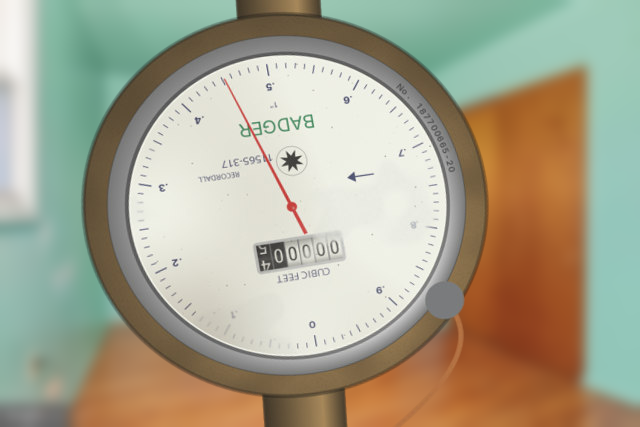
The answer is 4.45 ft³
